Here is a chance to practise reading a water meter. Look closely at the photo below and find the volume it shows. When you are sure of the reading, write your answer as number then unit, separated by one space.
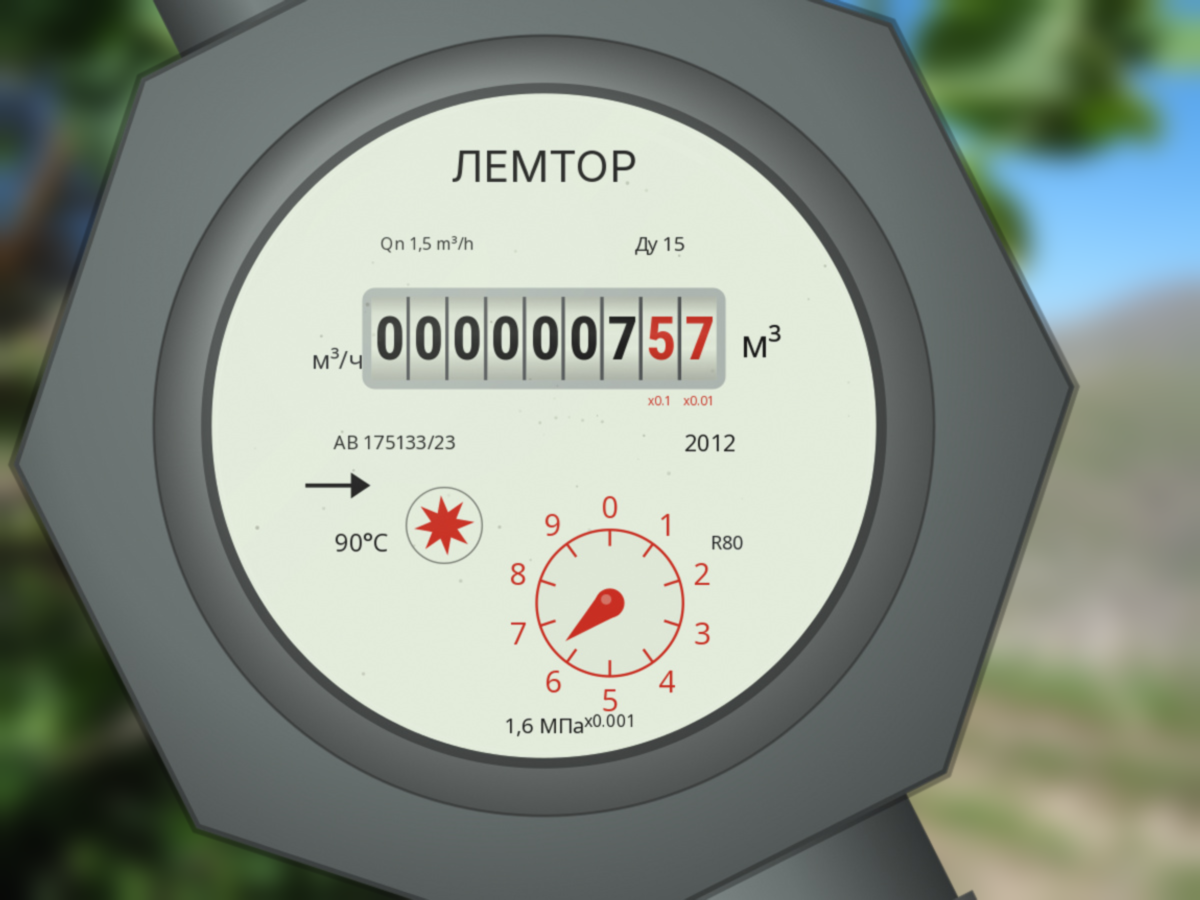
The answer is 7.576 m³
